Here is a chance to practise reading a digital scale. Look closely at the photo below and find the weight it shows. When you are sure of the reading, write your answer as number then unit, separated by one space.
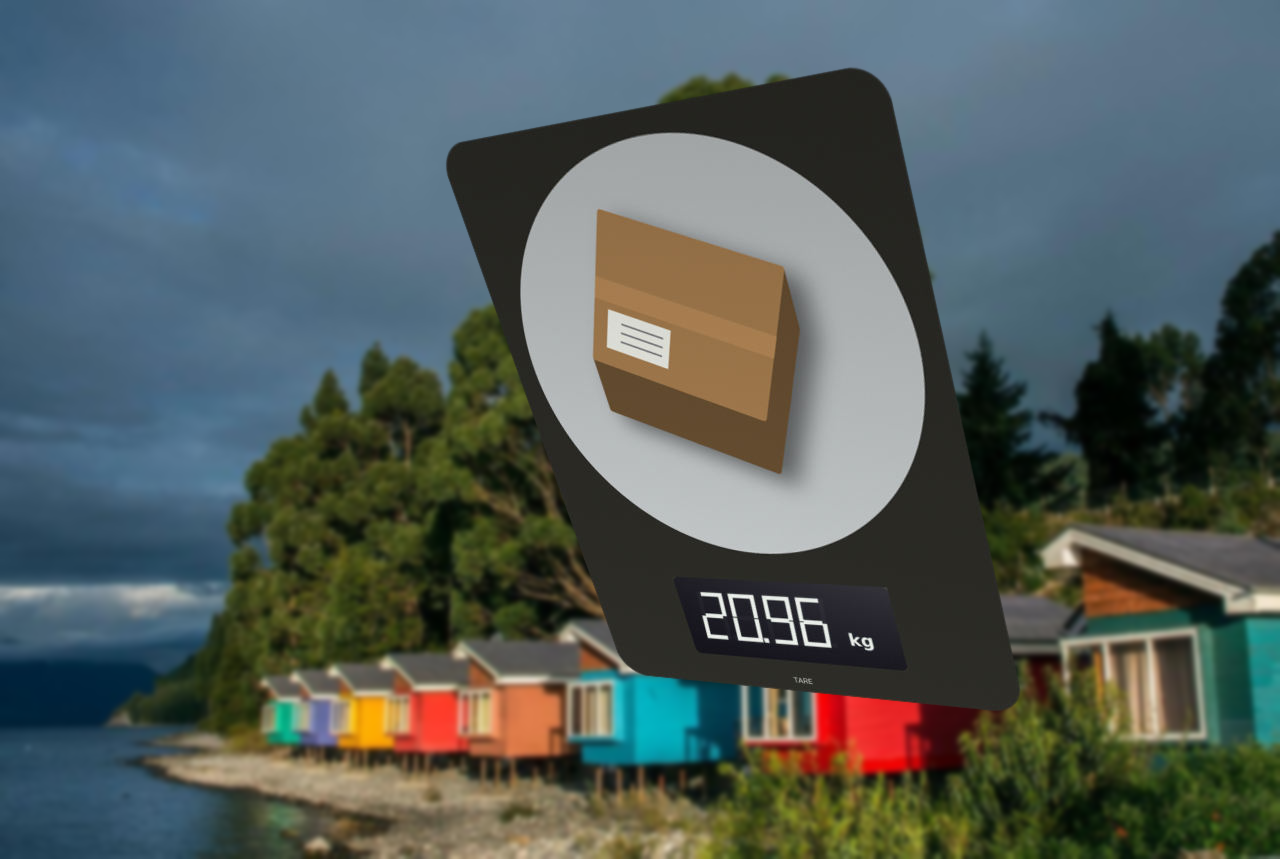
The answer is 20.96 kg
